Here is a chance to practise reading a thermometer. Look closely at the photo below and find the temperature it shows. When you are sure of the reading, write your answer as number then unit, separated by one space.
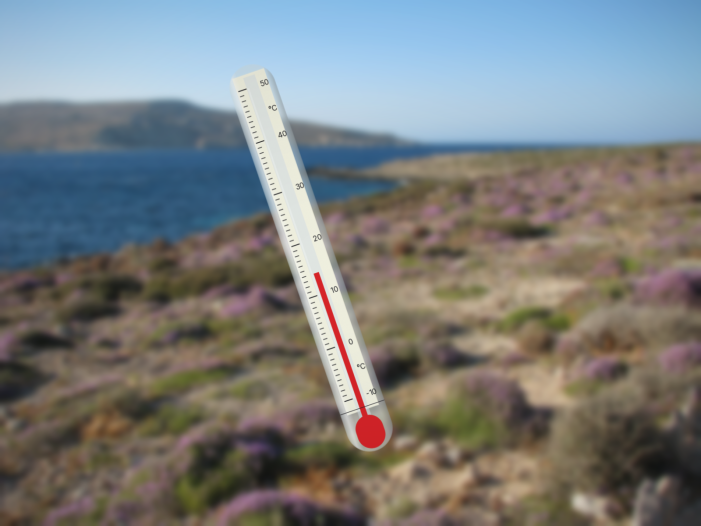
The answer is 14 °C
